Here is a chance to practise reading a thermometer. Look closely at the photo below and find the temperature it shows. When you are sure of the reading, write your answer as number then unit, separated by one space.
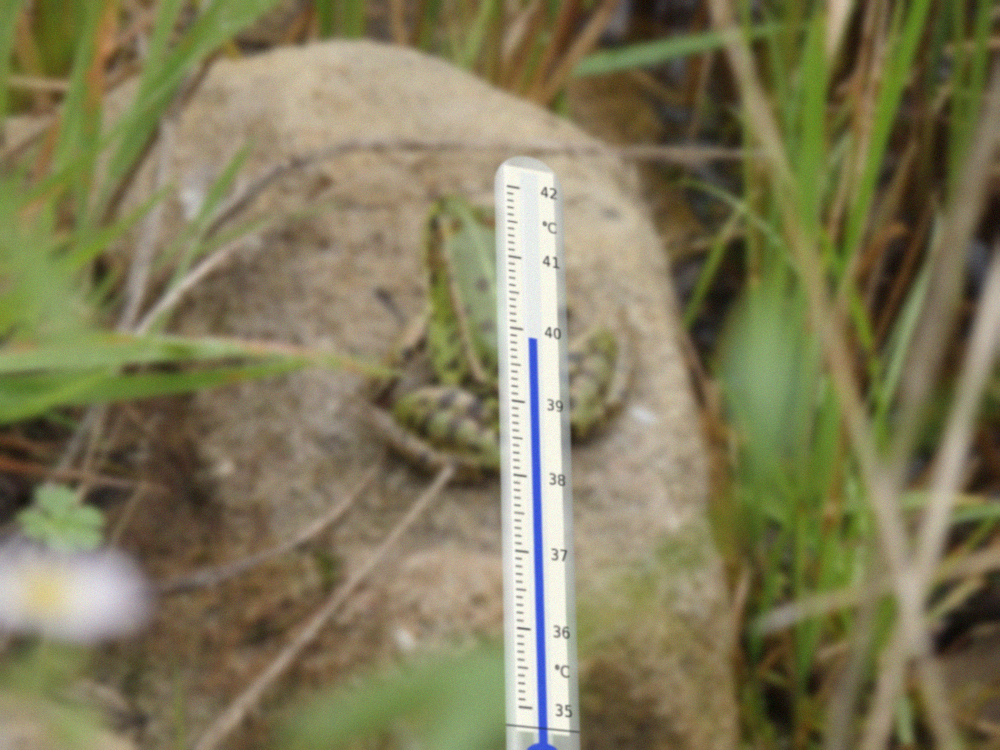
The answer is 39.9 °C
